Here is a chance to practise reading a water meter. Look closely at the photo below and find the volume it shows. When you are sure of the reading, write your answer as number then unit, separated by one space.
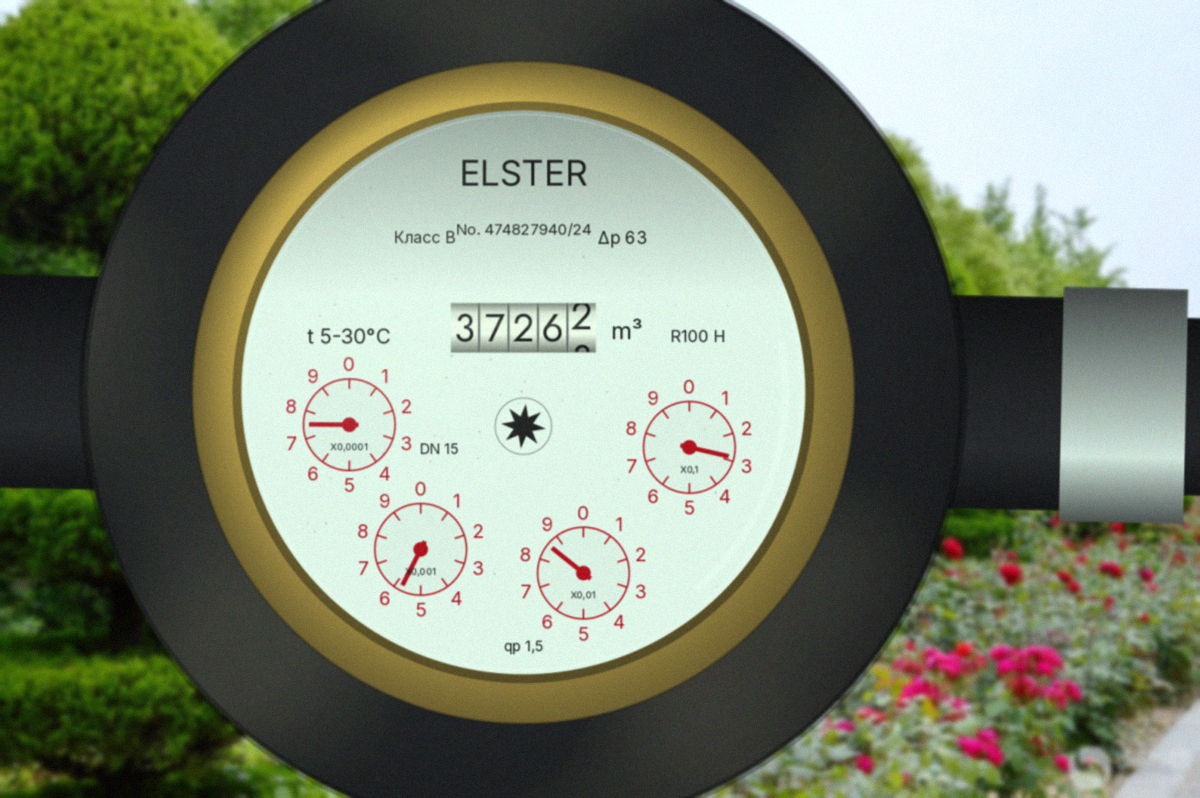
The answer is 37262.2857 m³
